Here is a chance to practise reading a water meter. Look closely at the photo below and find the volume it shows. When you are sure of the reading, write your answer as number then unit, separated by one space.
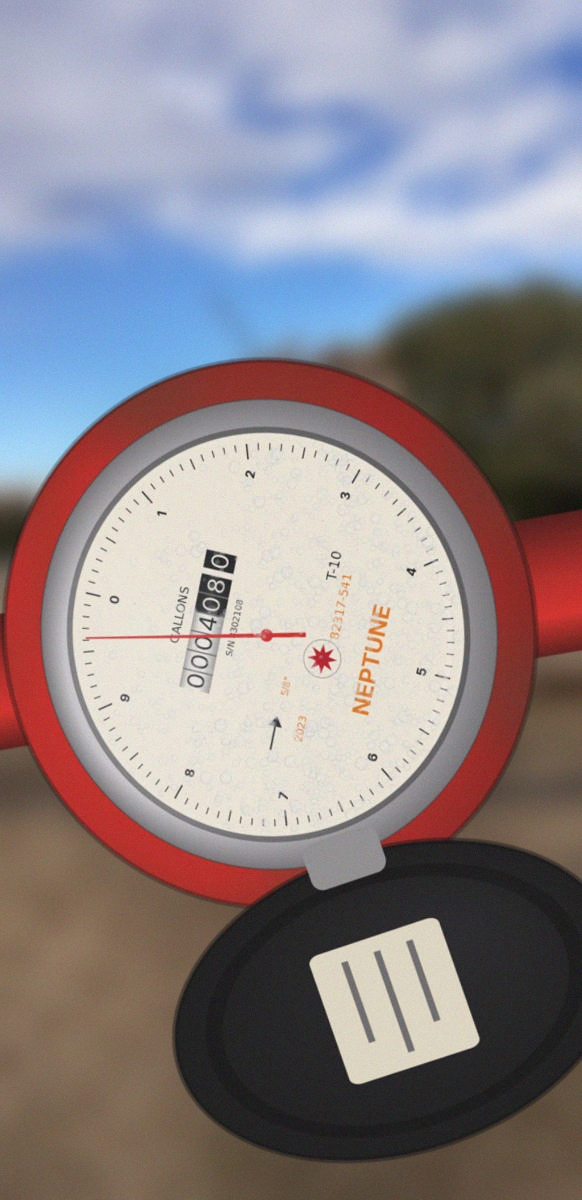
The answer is 4079.6 gal
